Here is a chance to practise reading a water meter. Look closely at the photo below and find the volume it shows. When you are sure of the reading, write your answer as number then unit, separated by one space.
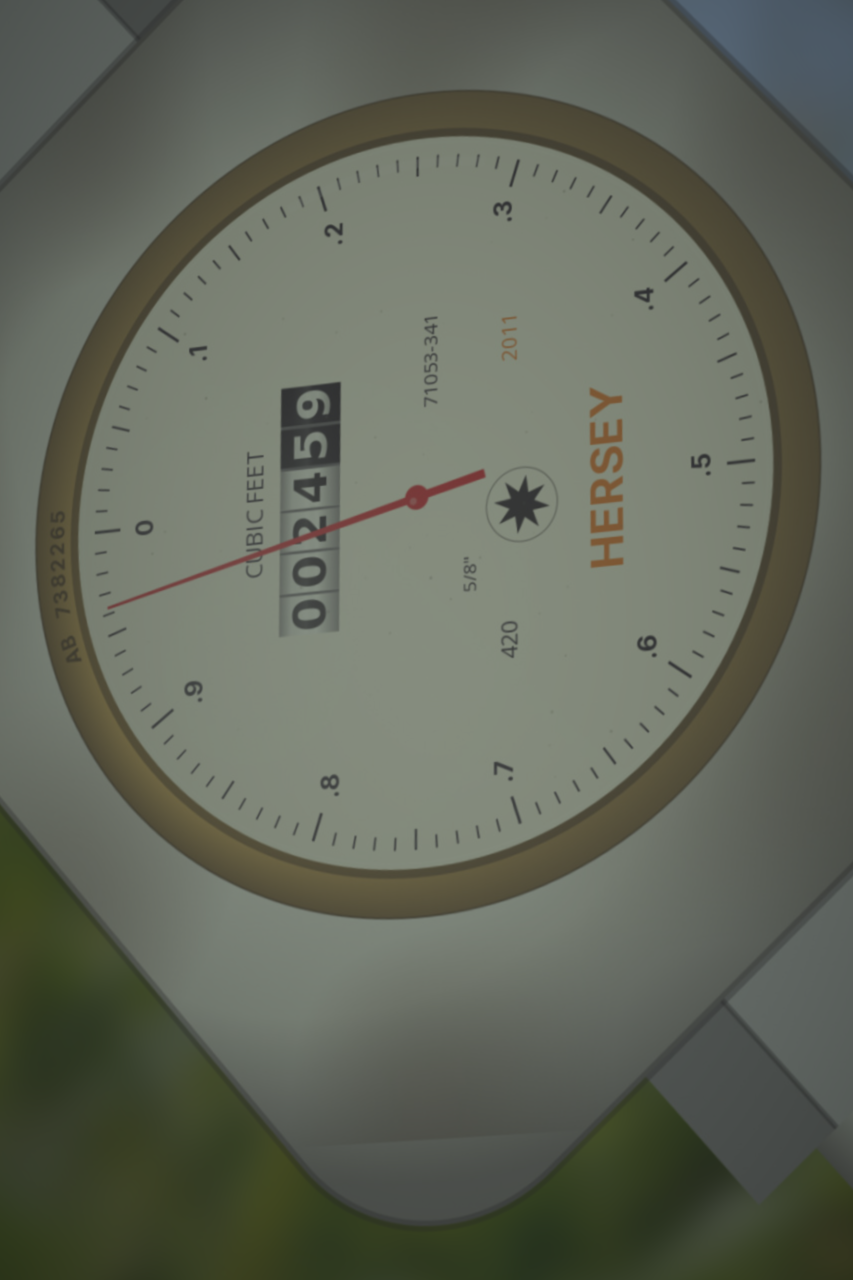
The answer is 2458.96 ft³
